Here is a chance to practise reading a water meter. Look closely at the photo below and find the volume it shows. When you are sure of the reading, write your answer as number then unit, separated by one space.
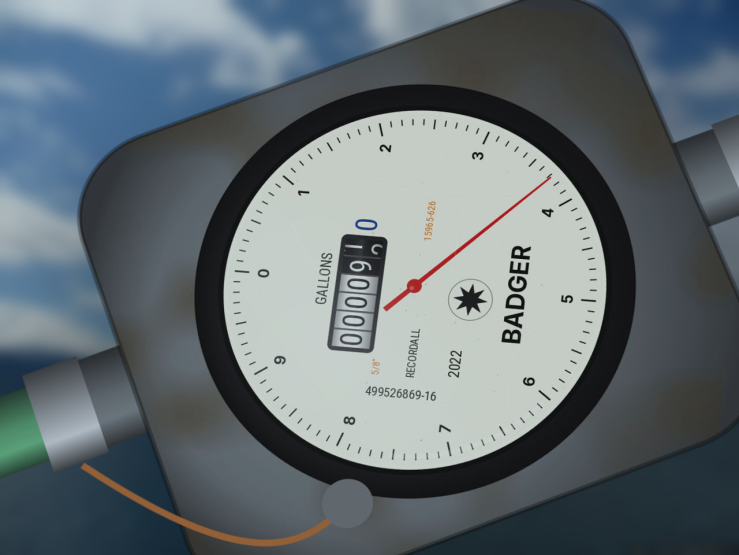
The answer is 913.7 gal
